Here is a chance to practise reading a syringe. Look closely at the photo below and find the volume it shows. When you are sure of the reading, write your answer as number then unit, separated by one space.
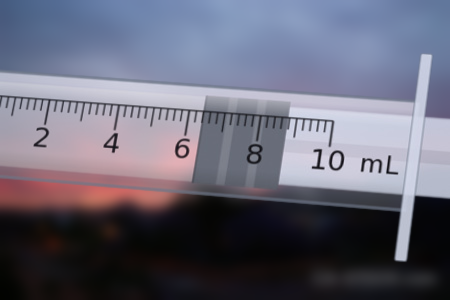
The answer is 6.4 mL
